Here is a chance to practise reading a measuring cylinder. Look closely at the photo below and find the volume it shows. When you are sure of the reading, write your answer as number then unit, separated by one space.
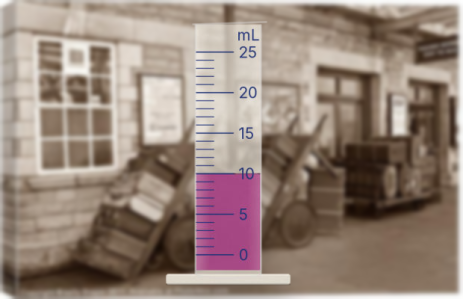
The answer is 10 mL
